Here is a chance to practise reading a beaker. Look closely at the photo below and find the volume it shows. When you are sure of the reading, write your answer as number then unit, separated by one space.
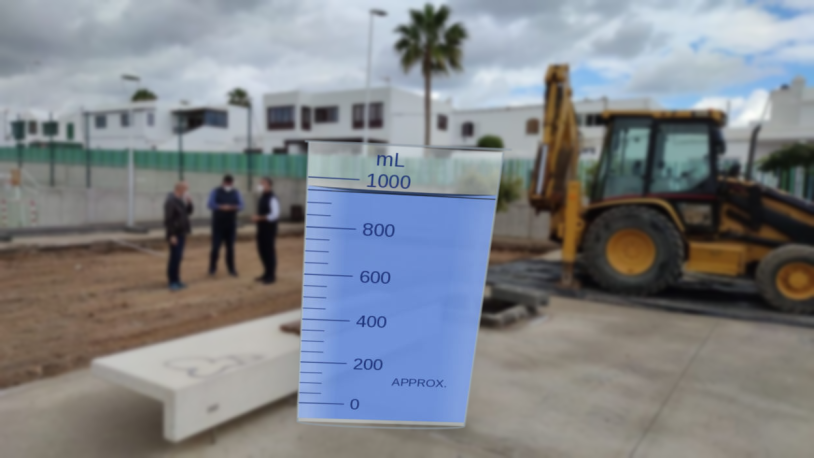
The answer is 950 mL
